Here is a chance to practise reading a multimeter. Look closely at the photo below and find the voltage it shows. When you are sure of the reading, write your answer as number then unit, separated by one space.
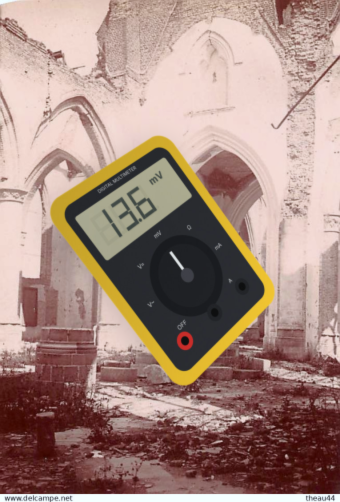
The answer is 13.6 mV
